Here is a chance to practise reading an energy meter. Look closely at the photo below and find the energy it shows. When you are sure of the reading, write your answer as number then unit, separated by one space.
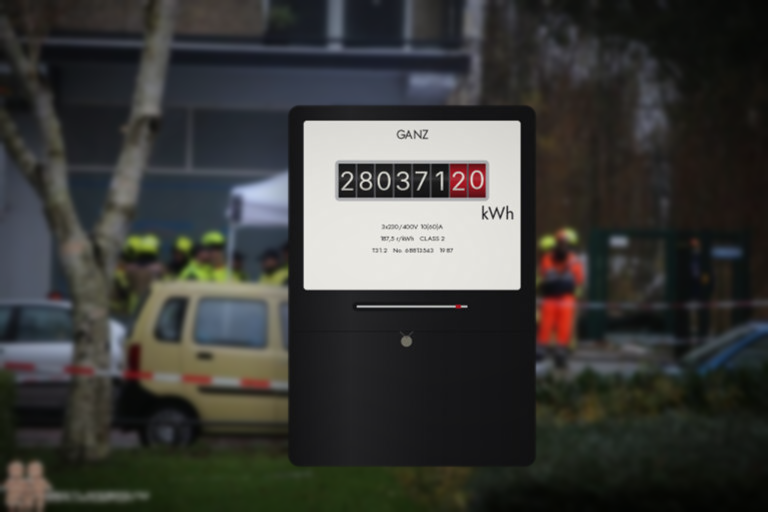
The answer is 280371.20 kWh
